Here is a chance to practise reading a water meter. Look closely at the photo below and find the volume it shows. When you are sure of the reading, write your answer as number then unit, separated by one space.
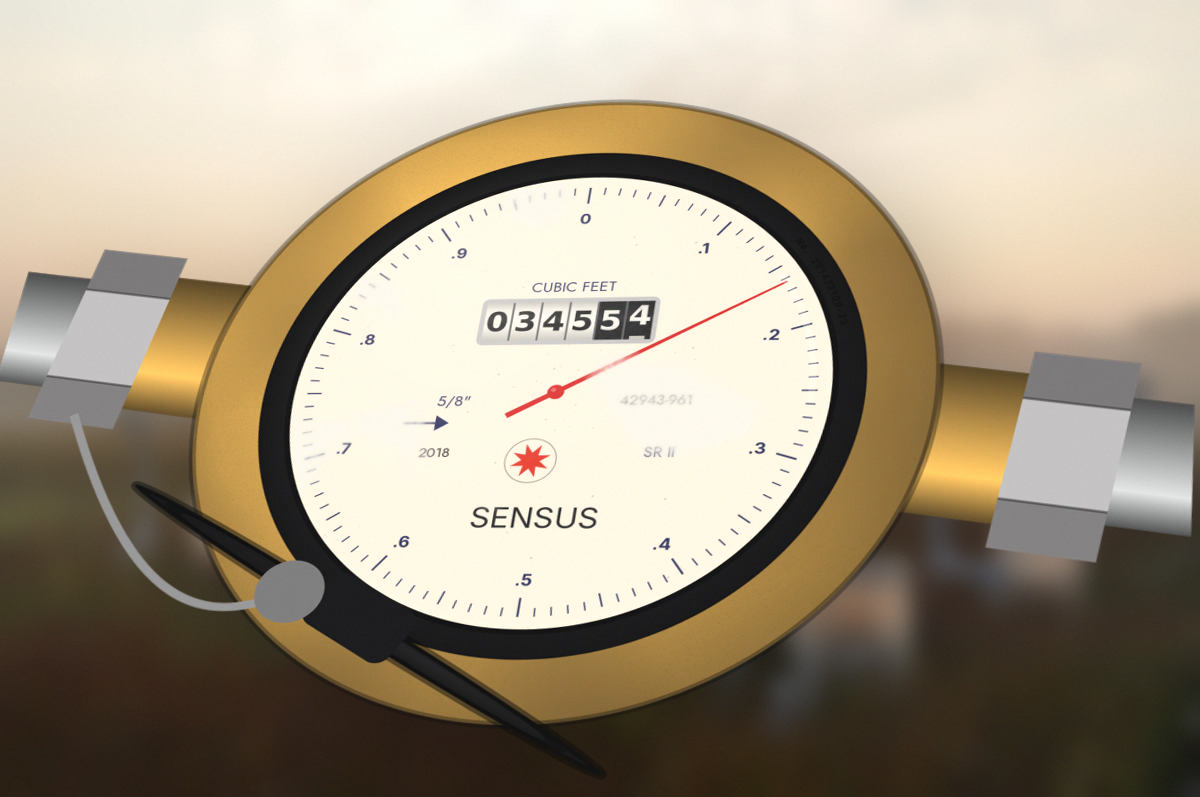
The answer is 34554.16 ft³
